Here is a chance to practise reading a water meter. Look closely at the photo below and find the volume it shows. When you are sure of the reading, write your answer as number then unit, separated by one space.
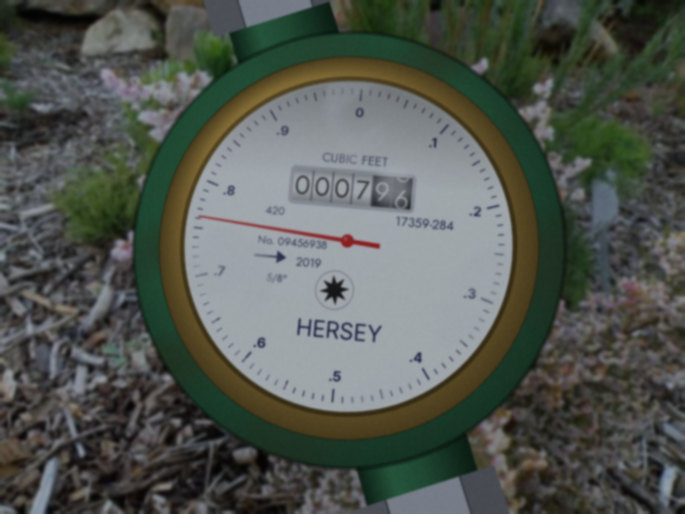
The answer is 795.76 ft³
